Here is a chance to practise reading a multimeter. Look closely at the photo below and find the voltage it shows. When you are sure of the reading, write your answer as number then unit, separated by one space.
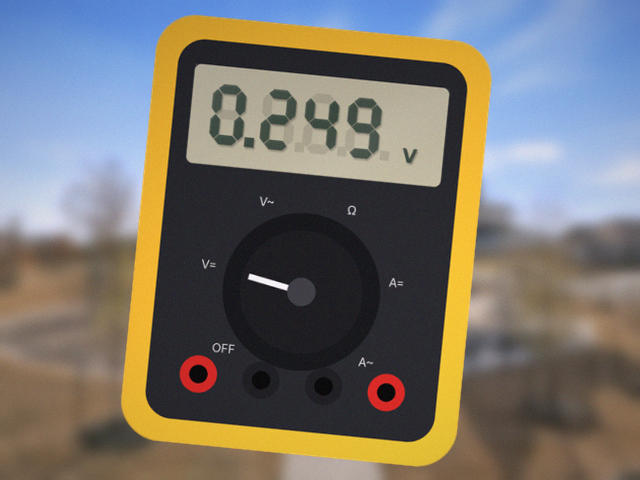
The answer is 0.249 V
